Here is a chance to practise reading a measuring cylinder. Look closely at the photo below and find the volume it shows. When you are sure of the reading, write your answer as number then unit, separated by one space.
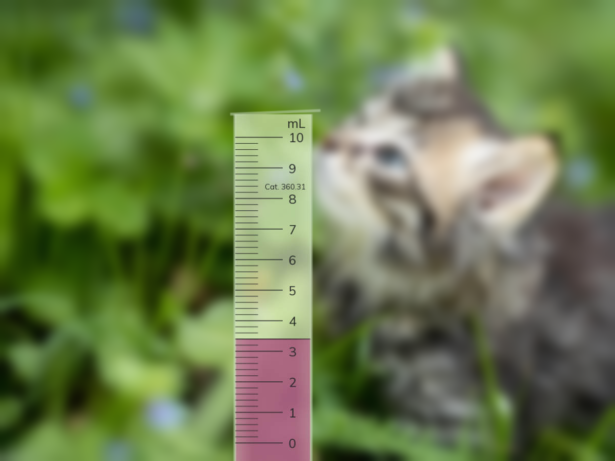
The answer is 3.4 mL
